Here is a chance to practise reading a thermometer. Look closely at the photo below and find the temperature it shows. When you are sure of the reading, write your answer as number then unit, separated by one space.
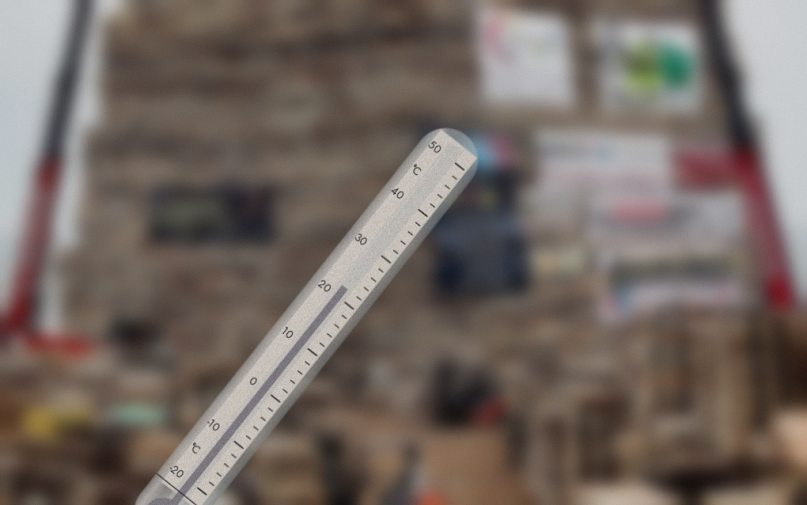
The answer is 22 °C
